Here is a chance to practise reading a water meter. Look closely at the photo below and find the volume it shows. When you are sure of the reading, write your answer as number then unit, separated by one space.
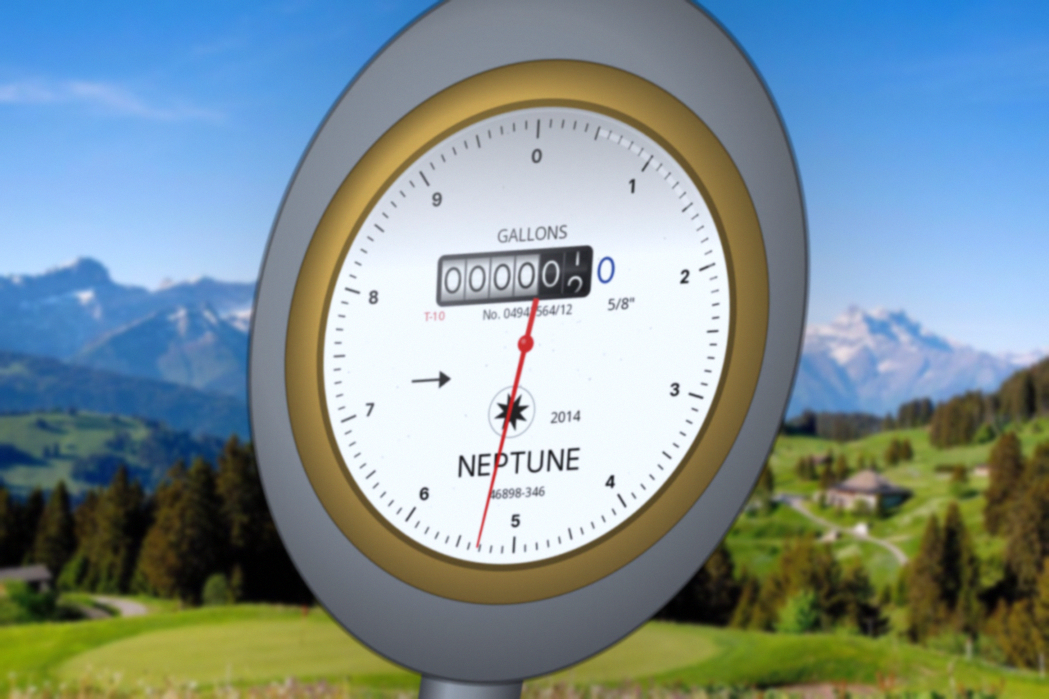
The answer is 15.3 gal
